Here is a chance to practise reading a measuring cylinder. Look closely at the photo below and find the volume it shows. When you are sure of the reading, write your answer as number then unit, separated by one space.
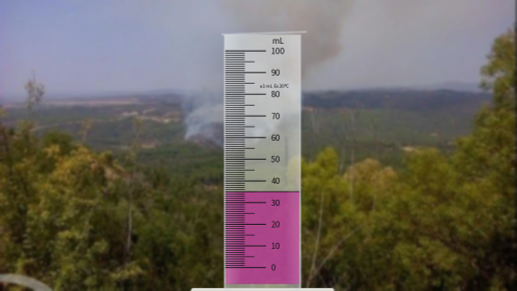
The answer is 35 mL
